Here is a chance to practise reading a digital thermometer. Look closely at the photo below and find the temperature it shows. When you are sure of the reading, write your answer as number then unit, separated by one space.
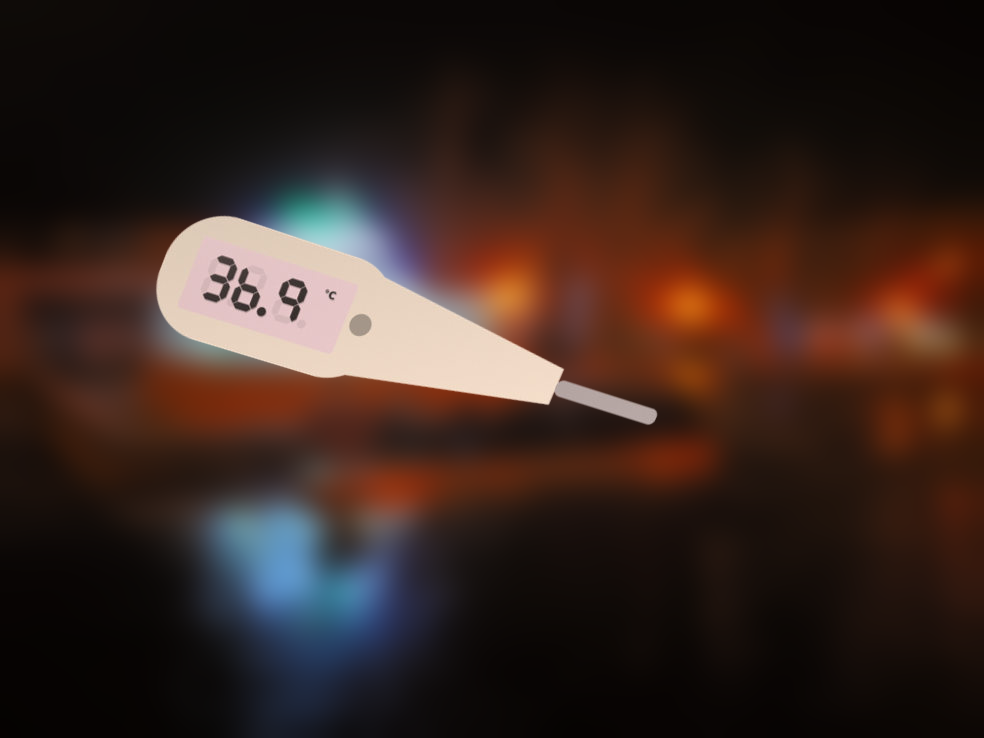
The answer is 36.9 °C
